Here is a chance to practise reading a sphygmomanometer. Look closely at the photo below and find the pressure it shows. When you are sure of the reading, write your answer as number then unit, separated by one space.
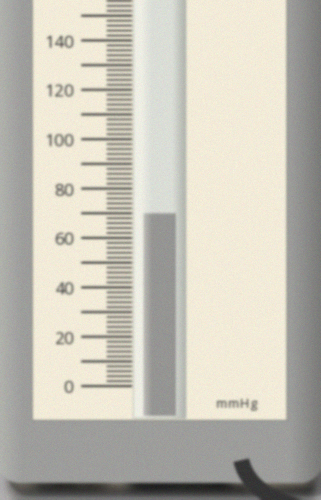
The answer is 70 mmHg
